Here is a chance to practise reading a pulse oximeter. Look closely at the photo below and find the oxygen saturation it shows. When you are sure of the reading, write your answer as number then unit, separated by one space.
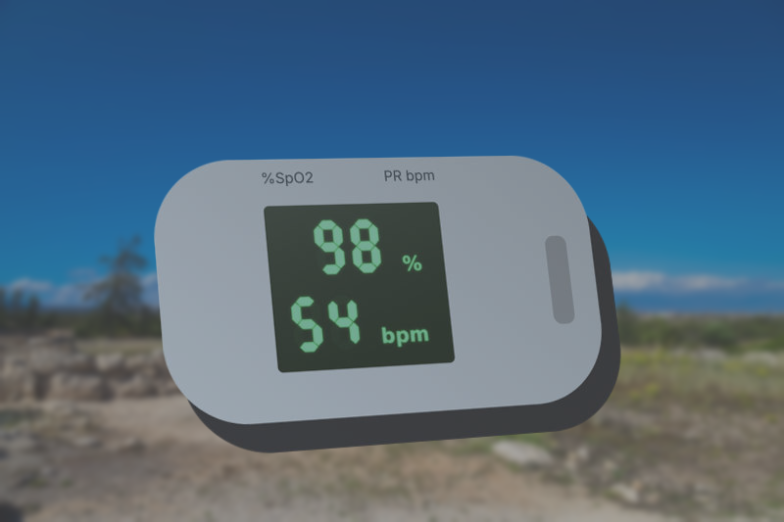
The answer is 98 %
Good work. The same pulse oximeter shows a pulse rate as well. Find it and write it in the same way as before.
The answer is 54 bpm
